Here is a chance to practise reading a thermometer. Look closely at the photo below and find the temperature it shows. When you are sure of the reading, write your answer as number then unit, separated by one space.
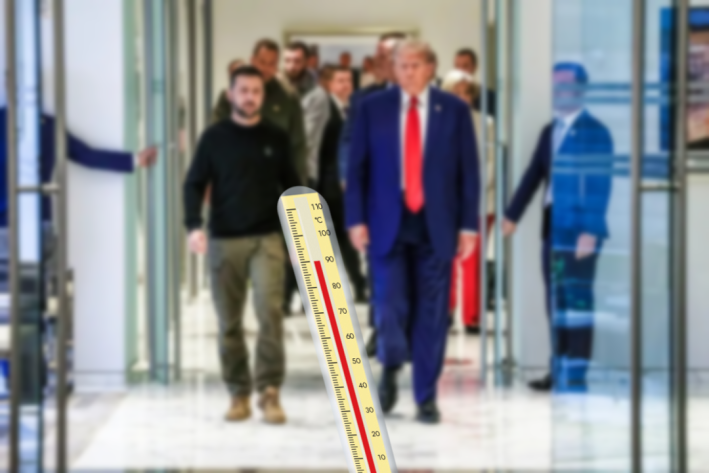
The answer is 90 °C
